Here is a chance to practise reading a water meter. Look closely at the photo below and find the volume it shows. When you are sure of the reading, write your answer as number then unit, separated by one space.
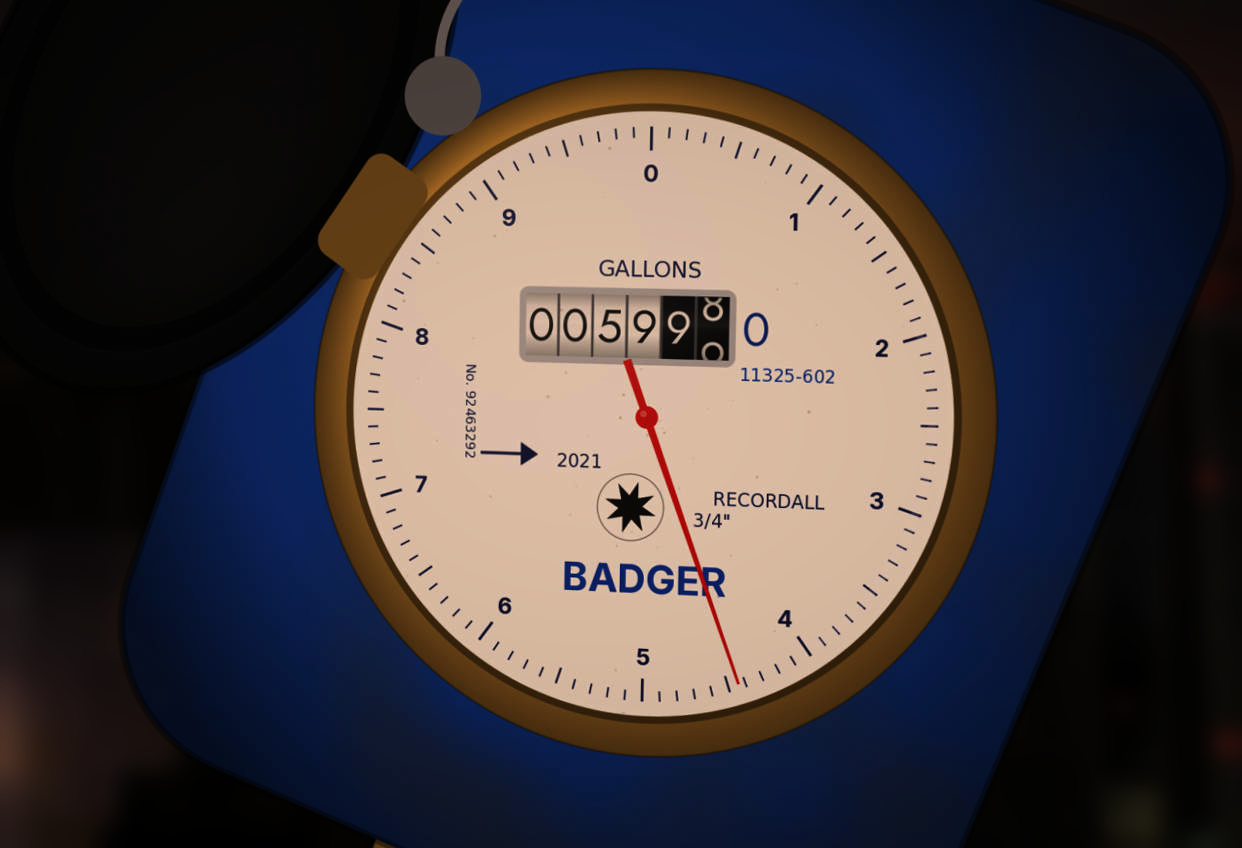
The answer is 59984.4 gal
